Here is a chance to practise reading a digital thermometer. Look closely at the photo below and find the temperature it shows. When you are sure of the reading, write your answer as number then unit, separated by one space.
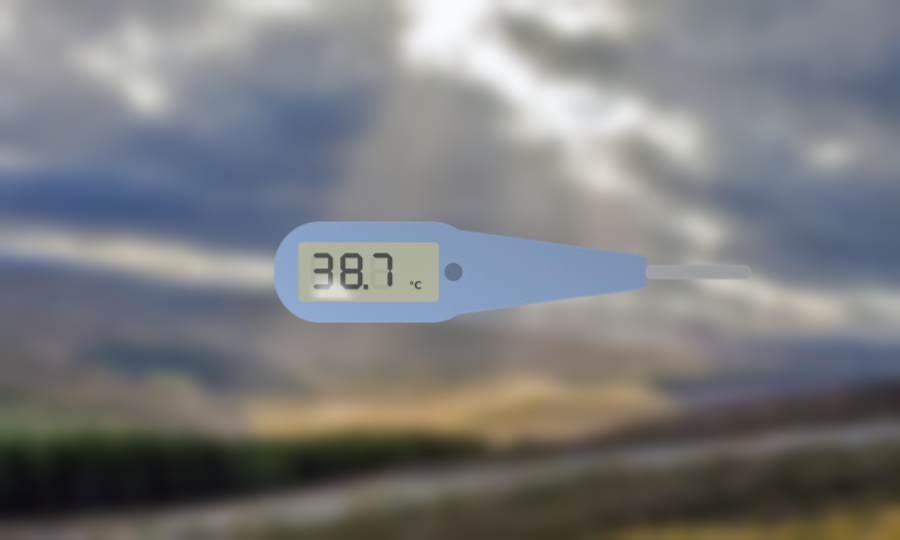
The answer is 38.7 °C
